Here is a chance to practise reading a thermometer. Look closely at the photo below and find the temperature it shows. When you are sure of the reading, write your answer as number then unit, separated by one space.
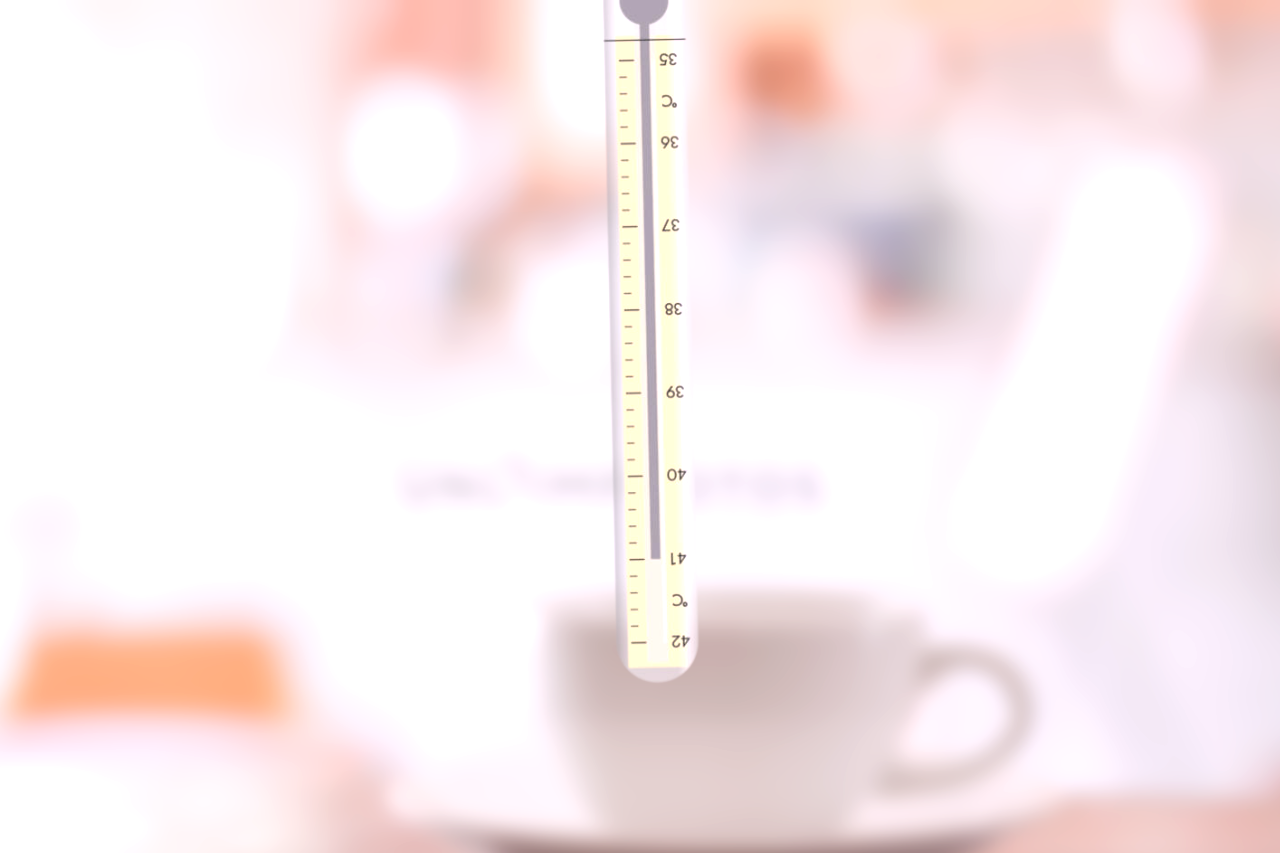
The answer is 41 °C
